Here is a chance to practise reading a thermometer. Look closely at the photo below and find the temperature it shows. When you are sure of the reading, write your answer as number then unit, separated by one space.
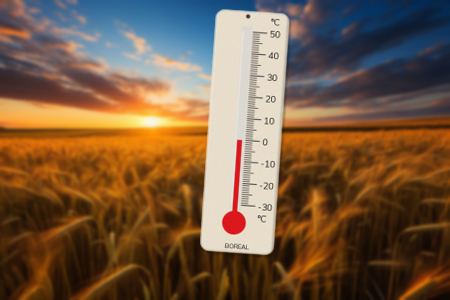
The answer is 0 °C
